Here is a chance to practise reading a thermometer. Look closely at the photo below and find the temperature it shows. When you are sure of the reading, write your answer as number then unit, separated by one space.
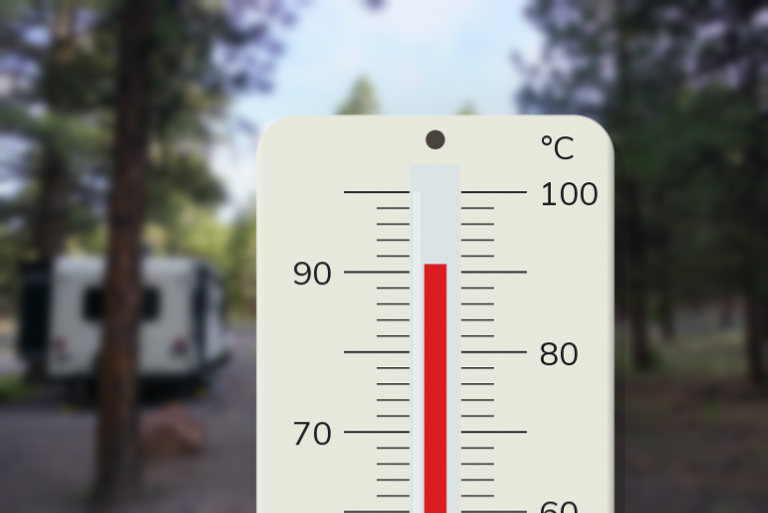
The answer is 91 °C
